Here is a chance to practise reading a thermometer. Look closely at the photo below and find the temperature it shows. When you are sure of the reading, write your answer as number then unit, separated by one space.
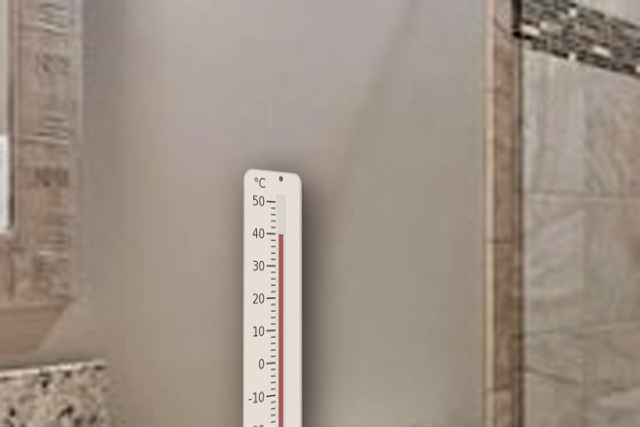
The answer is 40 °C
